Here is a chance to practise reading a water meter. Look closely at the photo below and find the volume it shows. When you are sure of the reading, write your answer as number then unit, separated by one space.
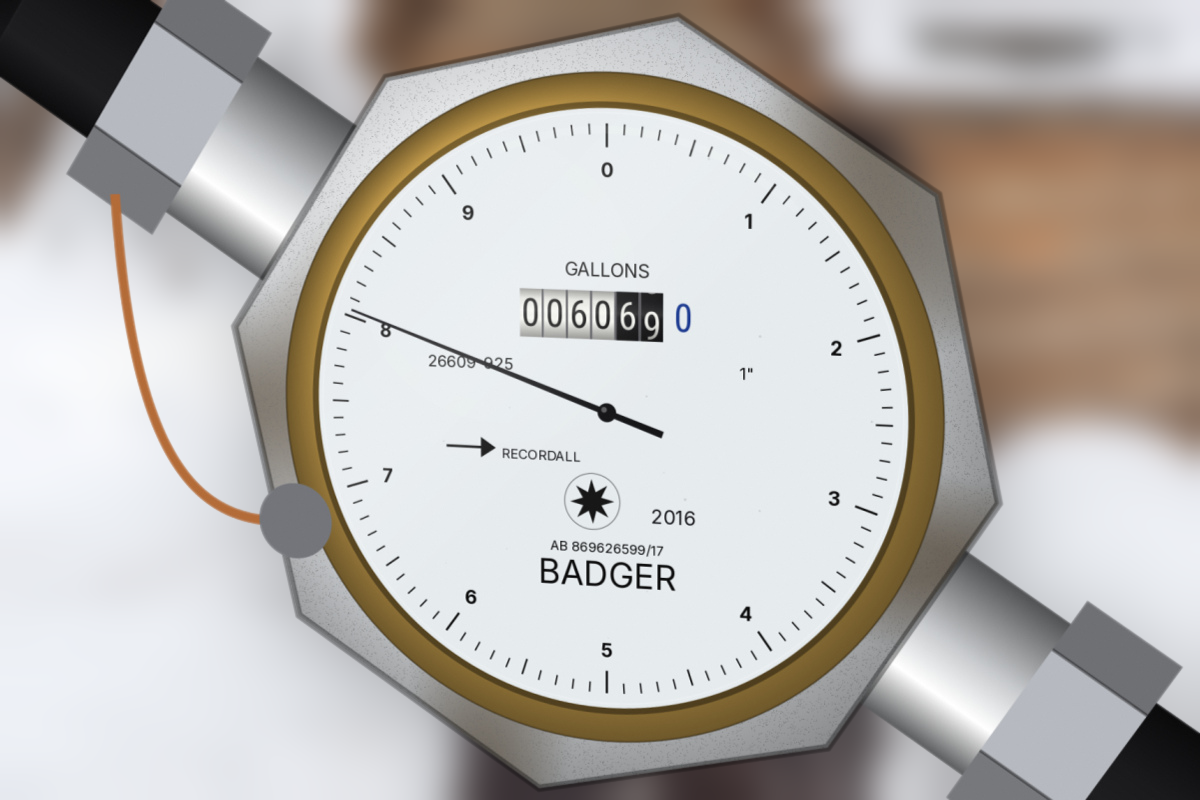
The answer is 60688.0 gal
